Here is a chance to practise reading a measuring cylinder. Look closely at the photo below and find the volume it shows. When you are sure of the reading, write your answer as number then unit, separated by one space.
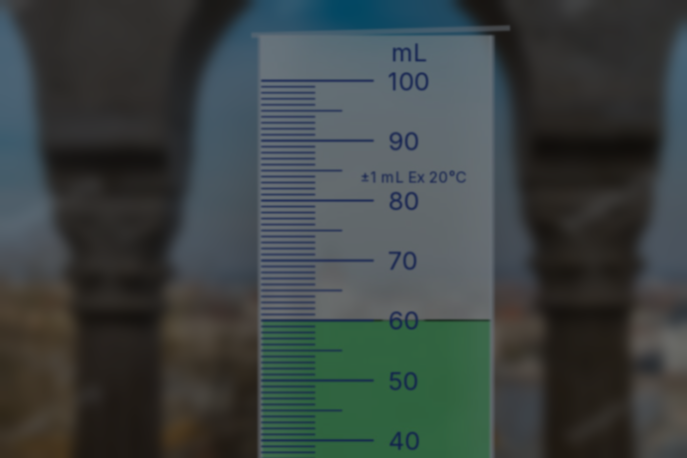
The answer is 60 mL
